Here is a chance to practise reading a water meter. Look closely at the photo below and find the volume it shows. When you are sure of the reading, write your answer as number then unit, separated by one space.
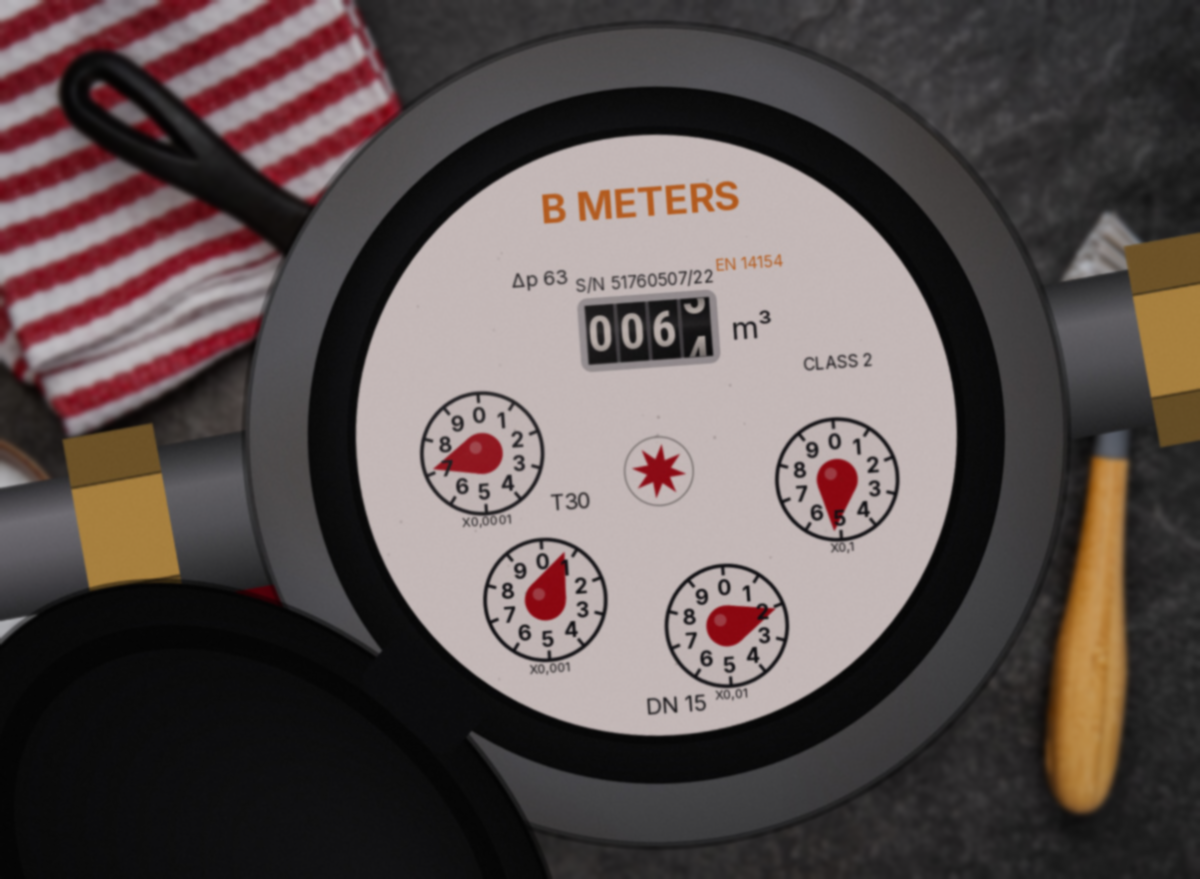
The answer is 63.5207 m³
